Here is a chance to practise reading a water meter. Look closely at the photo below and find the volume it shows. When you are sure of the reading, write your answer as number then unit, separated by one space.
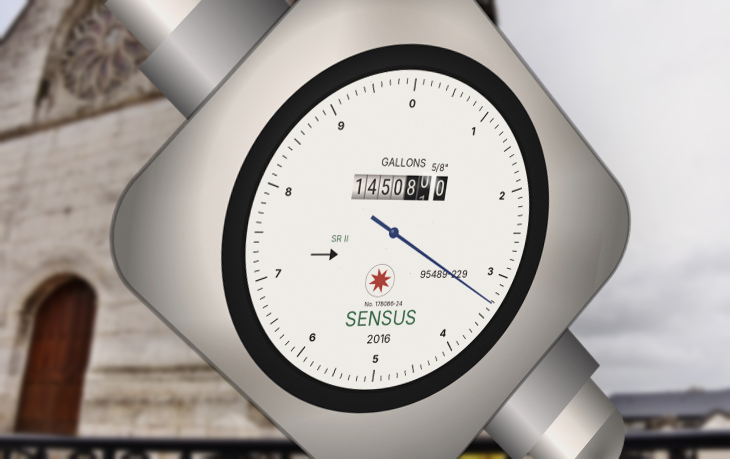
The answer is 1450803.3 gal
